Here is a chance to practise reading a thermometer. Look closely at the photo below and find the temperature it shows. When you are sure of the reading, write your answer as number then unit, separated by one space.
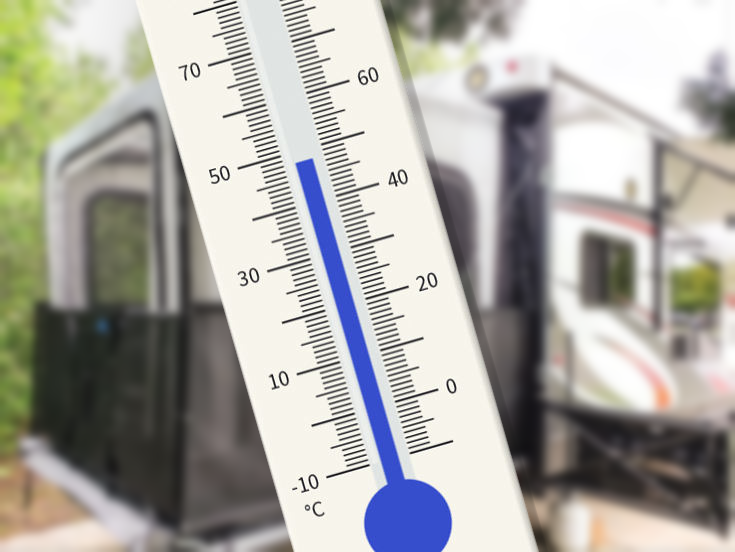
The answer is 48 °C
